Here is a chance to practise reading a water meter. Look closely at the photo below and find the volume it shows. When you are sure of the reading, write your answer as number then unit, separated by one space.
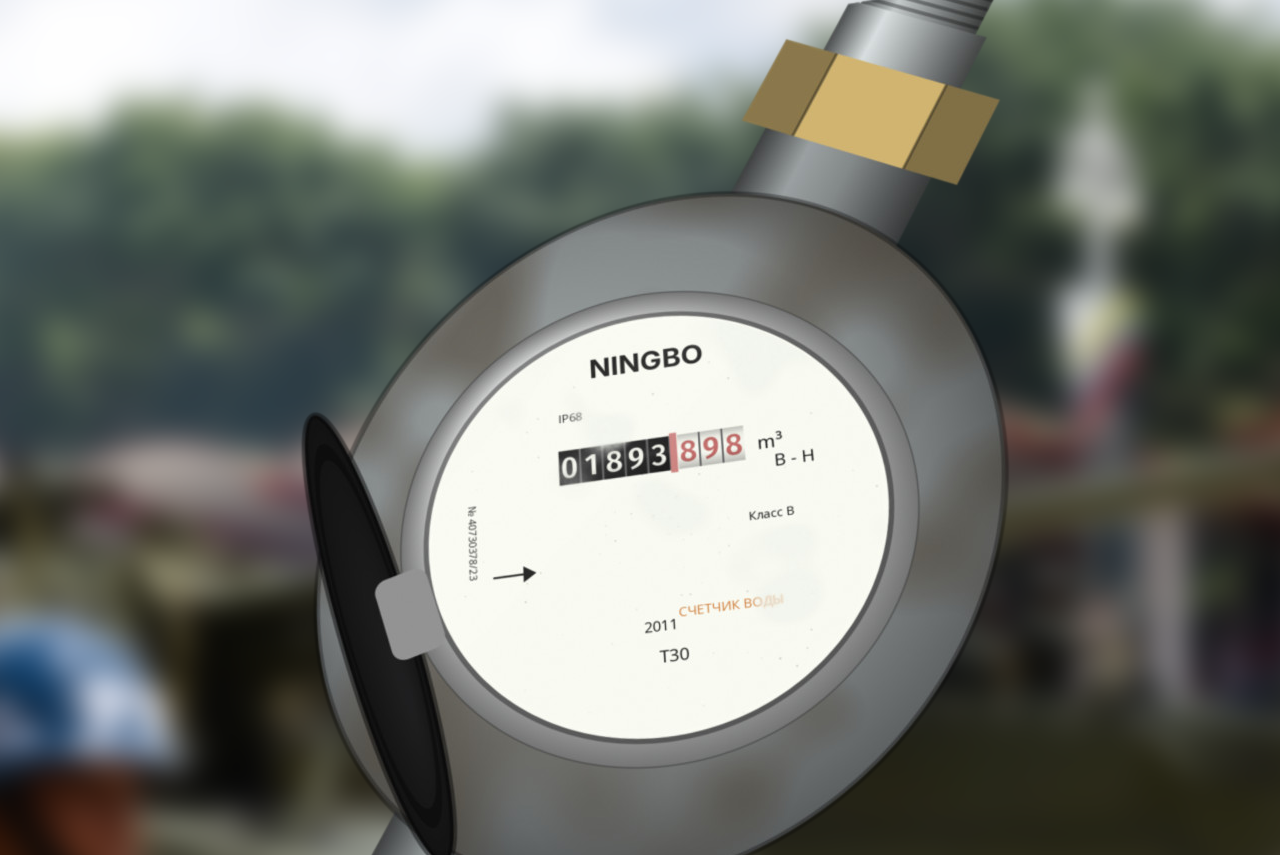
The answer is 1893.898 m³
